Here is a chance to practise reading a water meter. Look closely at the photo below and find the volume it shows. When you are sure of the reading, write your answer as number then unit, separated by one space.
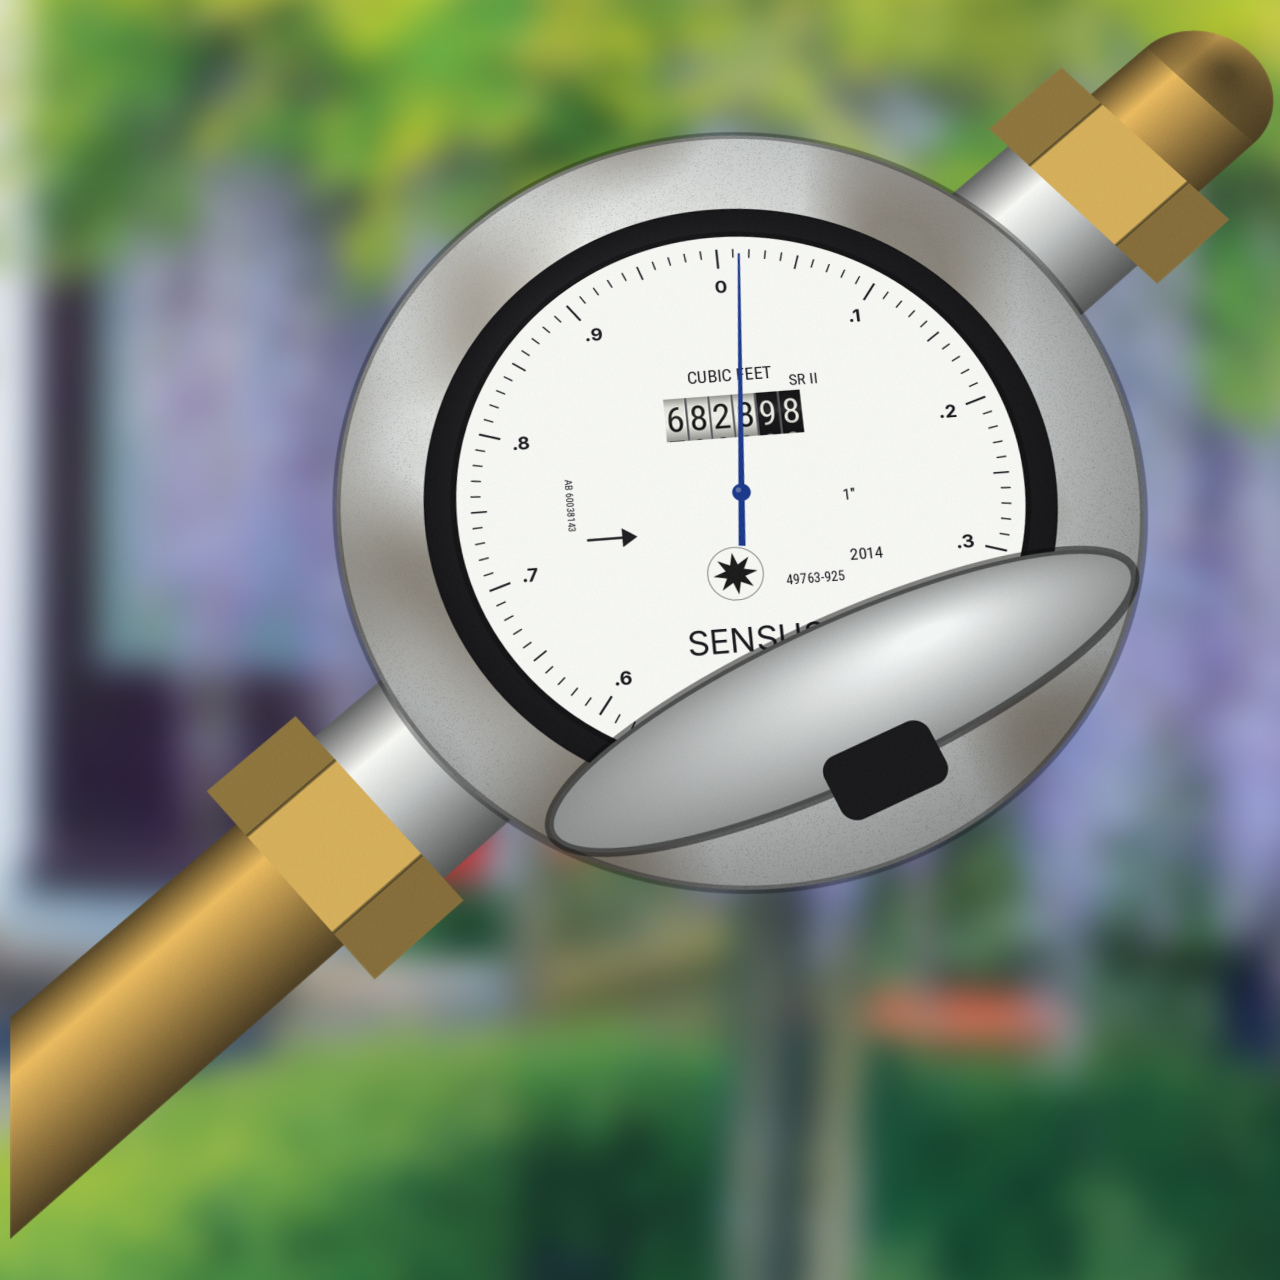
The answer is 682898.01 ft³
